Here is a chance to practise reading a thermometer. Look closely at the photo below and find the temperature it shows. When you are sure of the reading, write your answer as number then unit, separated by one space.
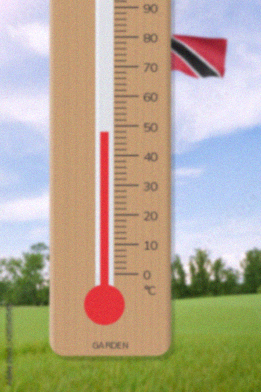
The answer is 48 °C
